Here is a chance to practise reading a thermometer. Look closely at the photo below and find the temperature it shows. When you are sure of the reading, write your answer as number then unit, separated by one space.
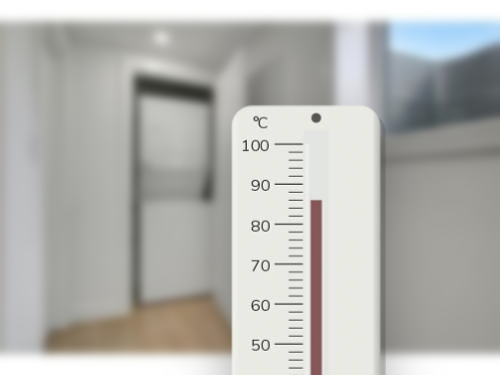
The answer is 86 °C
